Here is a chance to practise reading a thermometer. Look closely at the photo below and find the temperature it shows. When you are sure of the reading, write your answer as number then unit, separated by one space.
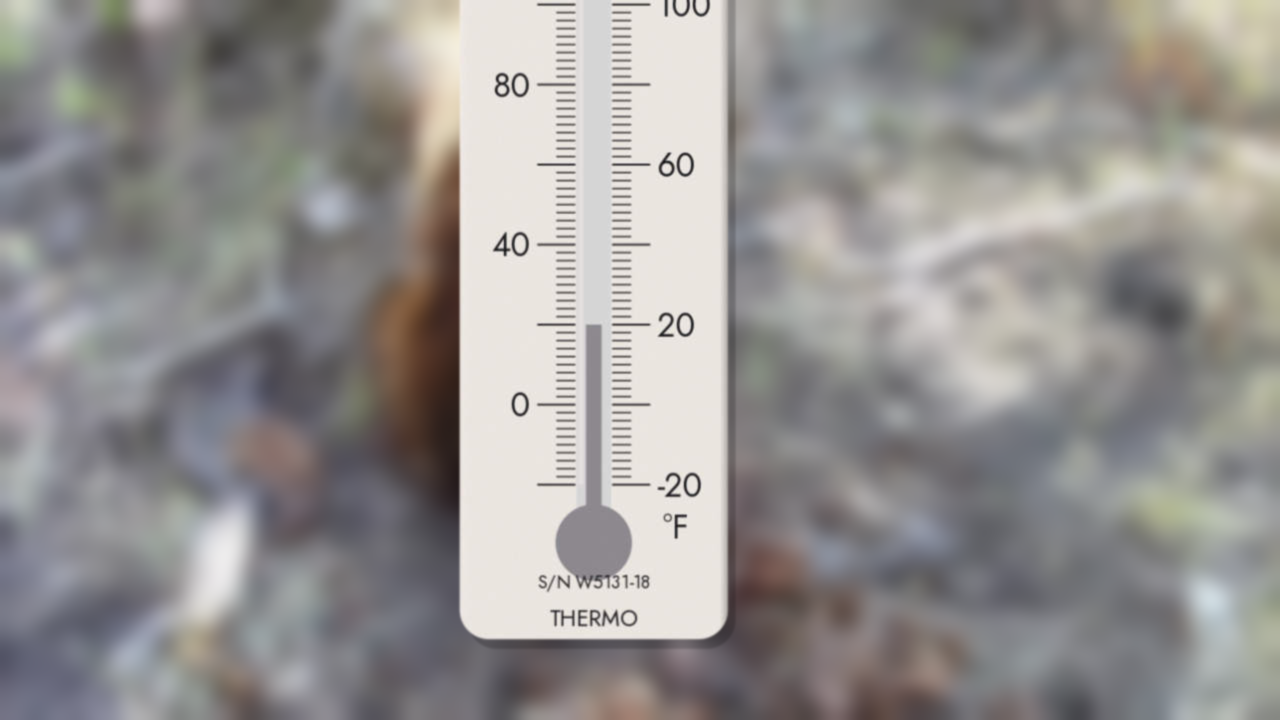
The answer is 20 °F
